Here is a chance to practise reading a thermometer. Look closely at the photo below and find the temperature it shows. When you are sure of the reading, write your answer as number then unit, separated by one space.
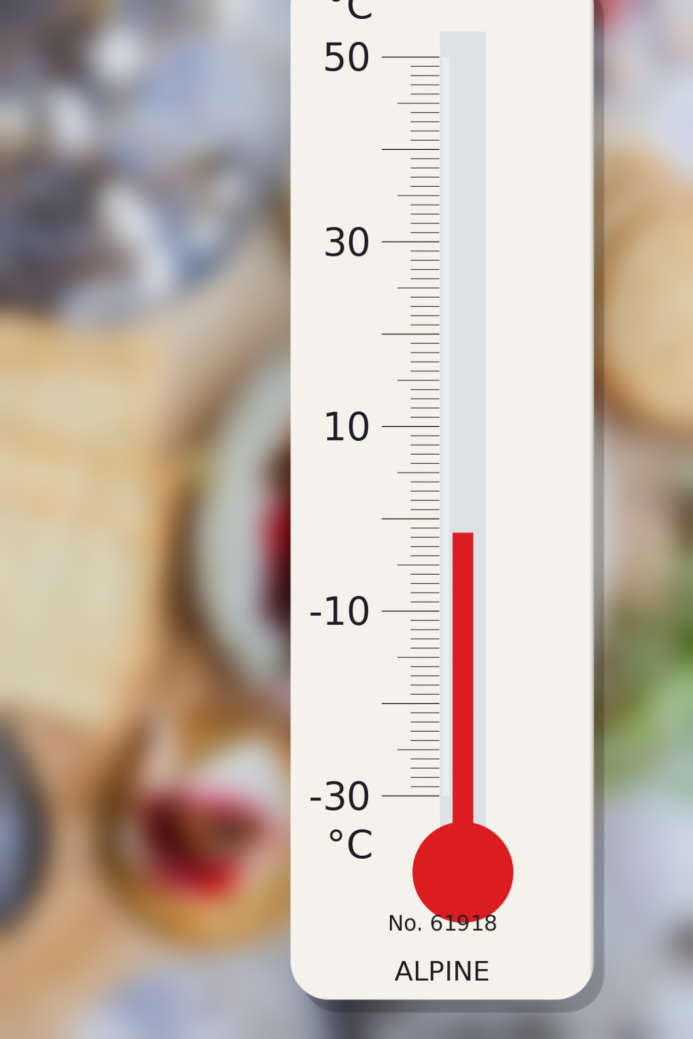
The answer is -1.5 °C
